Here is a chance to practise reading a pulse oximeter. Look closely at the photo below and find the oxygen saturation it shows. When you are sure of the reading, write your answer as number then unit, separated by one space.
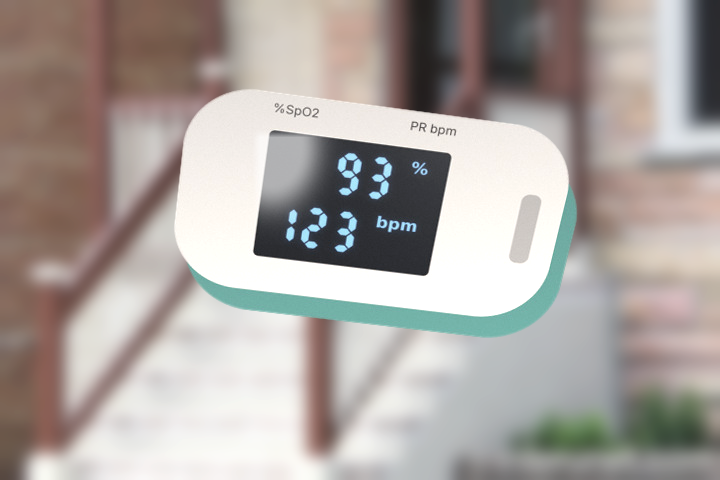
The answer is 93 %
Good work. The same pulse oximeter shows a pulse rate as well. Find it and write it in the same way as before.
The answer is 123 bpm
